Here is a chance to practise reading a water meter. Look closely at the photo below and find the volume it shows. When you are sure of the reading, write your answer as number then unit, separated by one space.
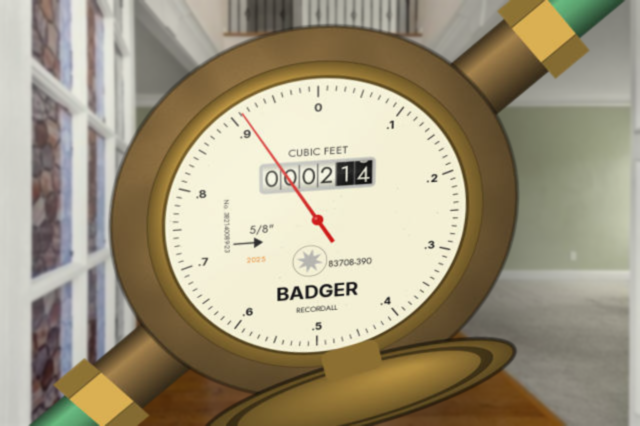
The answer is 213.91 ft³
